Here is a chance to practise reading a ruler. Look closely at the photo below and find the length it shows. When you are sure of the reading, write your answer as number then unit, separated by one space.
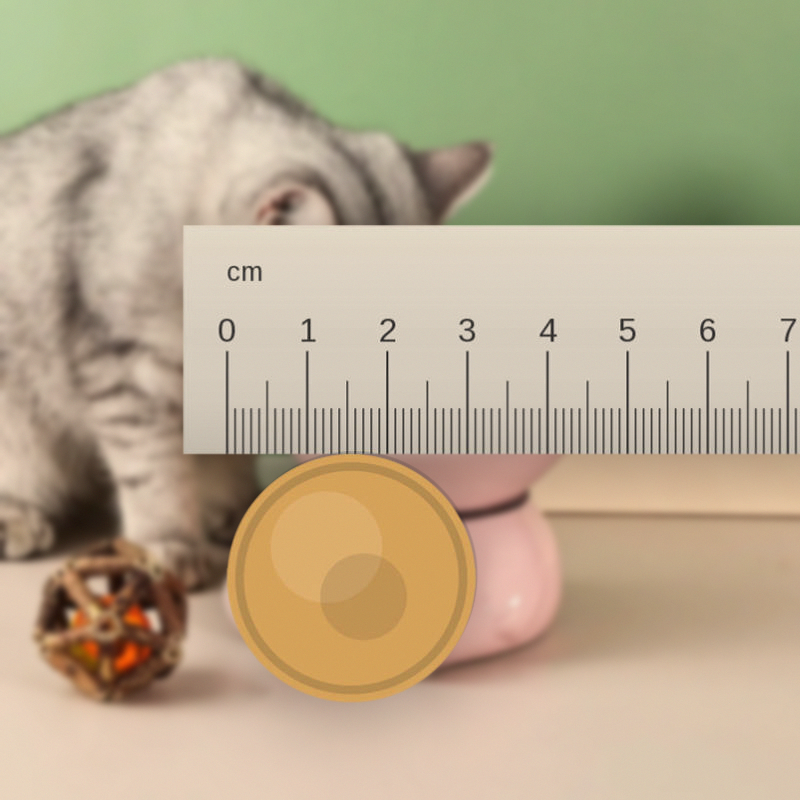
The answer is 3.1 cm
